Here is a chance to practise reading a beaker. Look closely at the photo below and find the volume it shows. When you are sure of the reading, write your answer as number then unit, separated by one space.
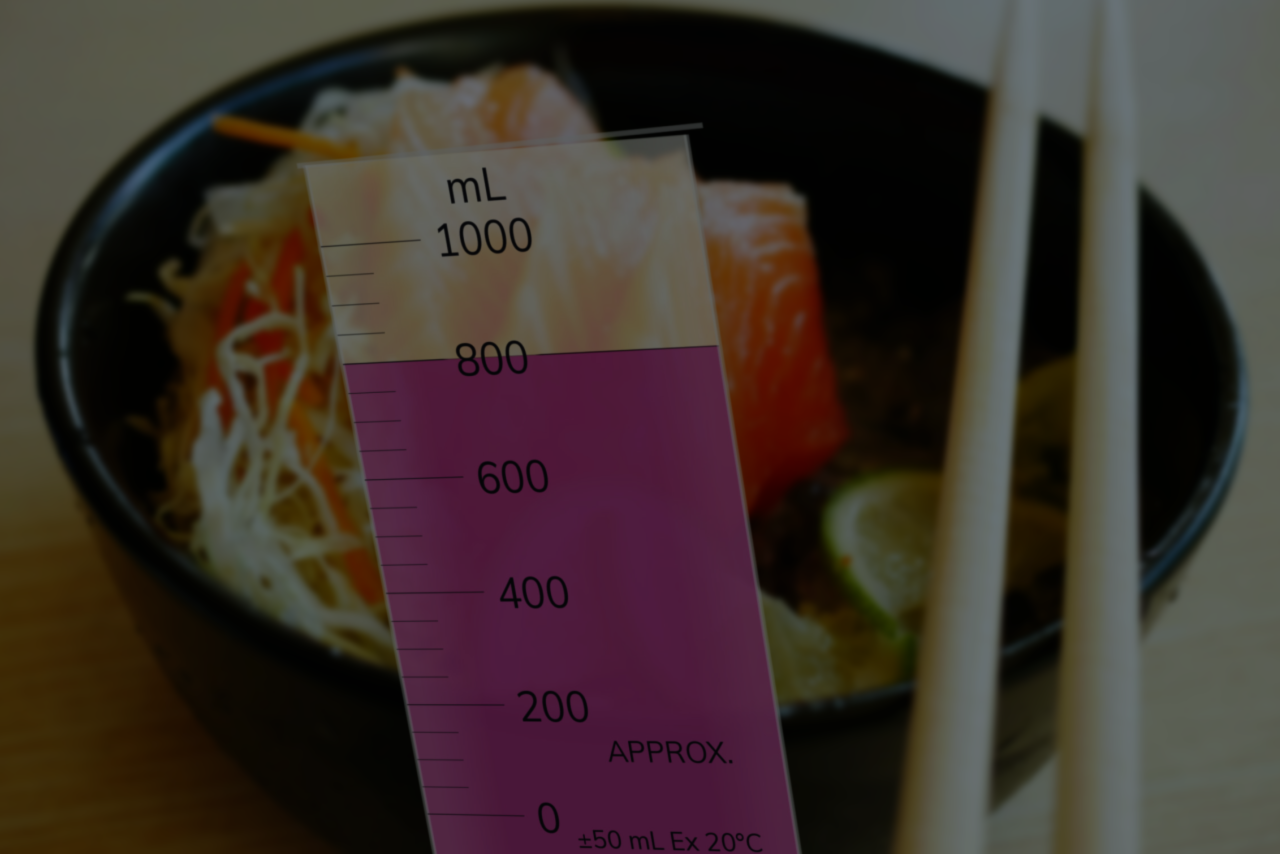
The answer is 800 mL
